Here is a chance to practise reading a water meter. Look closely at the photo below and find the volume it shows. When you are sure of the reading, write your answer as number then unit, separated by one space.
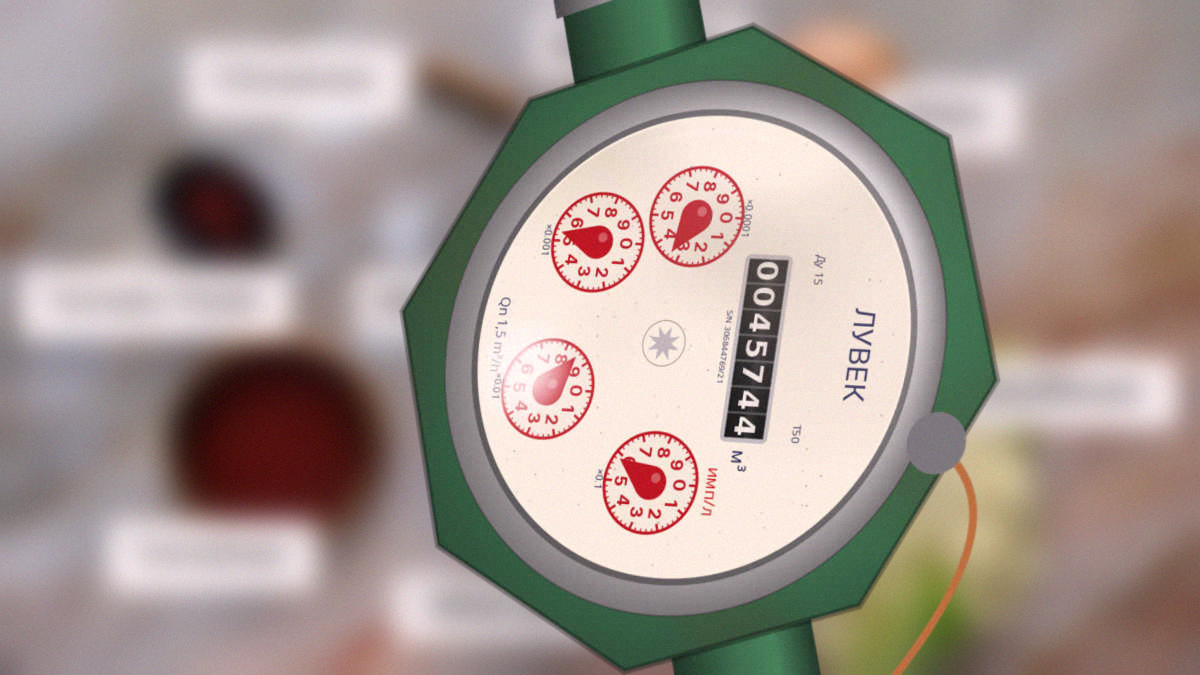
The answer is 45744.5853 m³
